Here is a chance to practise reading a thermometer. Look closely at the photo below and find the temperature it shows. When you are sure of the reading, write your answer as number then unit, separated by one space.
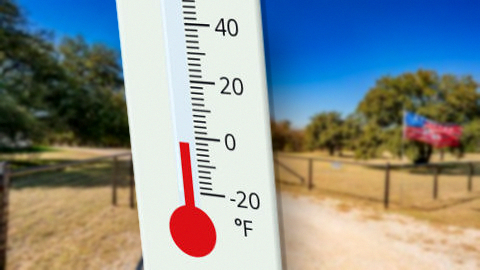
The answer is -2 °F
